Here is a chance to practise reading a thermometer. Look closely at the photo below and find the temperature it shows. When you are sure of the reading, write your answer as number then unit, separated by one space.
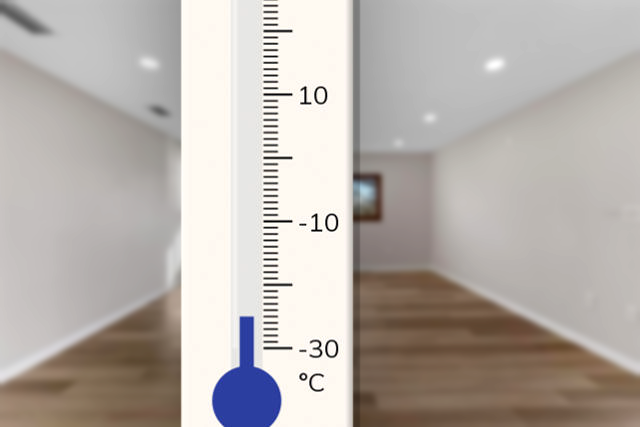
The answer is -25 °C
